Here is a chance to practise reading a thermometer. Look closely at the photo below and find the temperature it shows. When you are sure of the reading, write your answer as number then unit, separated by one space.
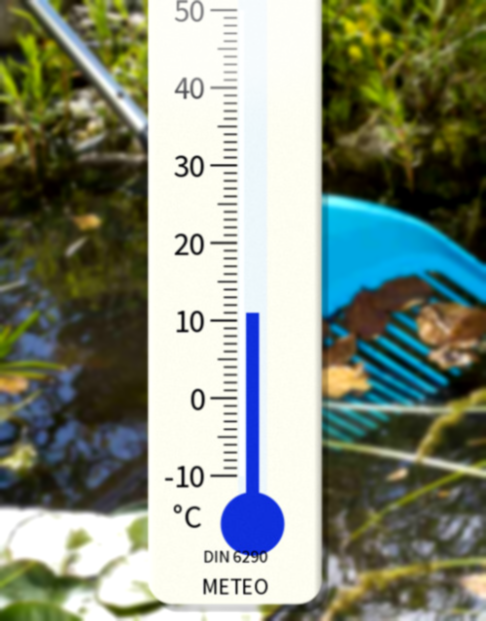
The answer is 11 °C
